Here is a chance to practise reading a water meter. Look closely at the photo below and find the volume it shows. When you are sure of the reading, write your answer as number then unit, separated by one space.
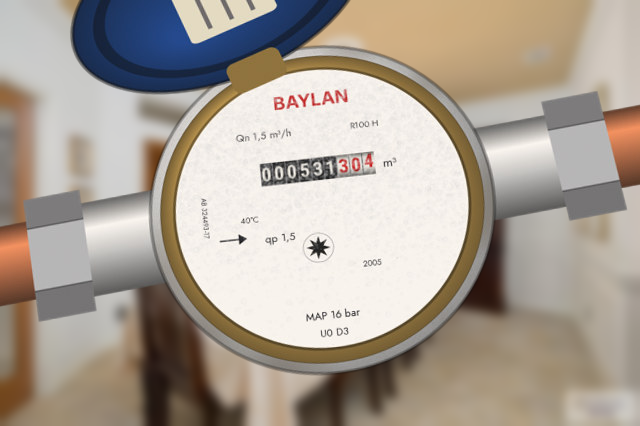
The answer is 531.304 m³
